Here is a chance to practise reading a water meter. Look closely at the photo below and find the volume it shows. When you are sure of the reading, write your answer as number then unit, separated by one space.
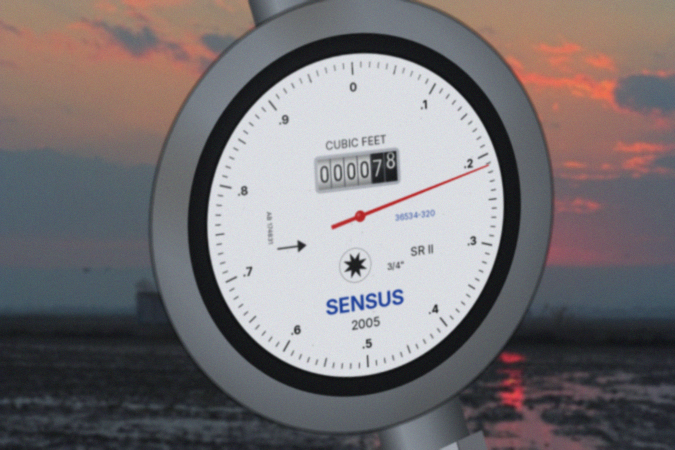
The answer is 78.21 ft³
